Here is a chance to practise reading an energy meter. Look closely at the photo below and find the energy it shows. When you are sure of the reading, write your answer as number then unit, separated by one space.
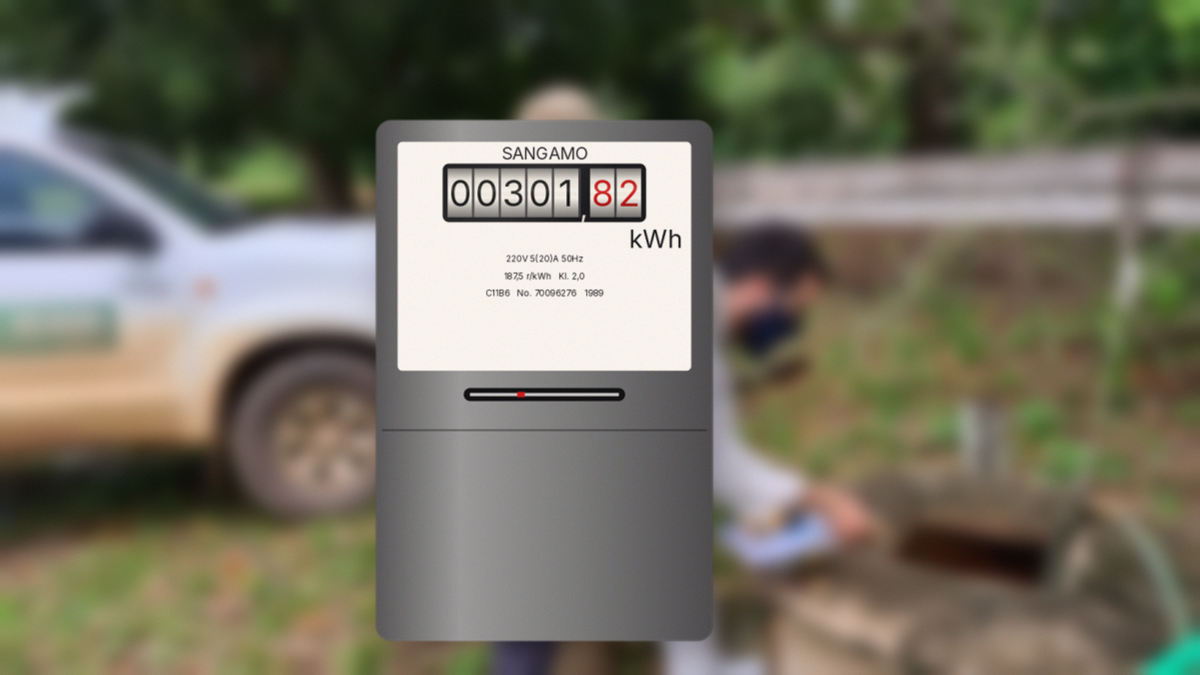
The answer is 301.82 kWh
